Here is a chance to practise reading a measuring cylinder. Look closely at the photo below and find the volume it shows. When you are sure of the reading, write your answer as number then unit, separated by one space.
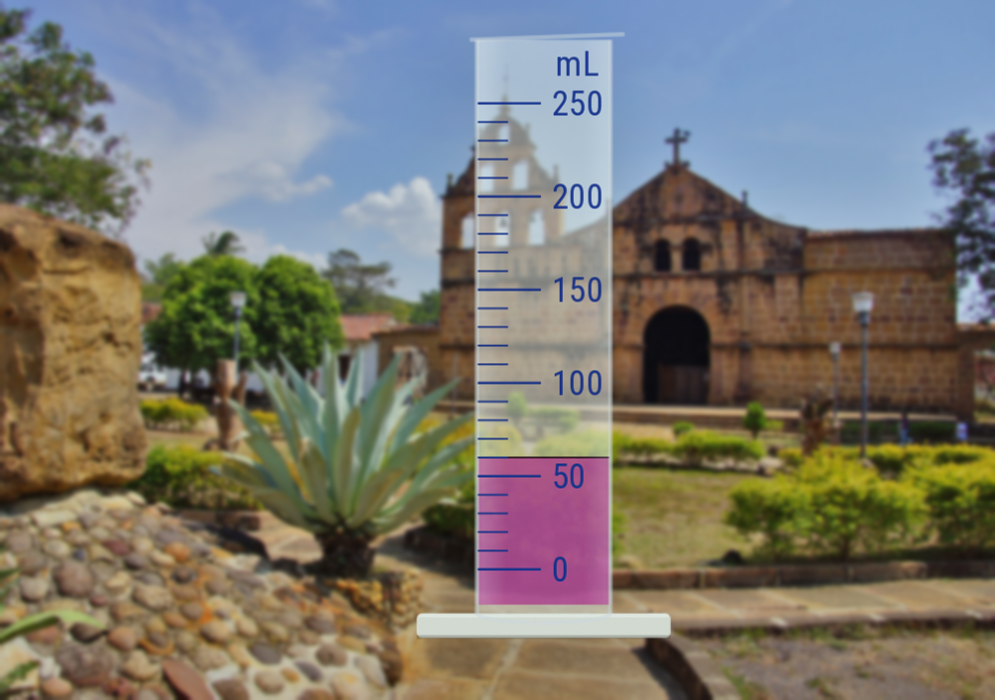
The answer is 60 mL
